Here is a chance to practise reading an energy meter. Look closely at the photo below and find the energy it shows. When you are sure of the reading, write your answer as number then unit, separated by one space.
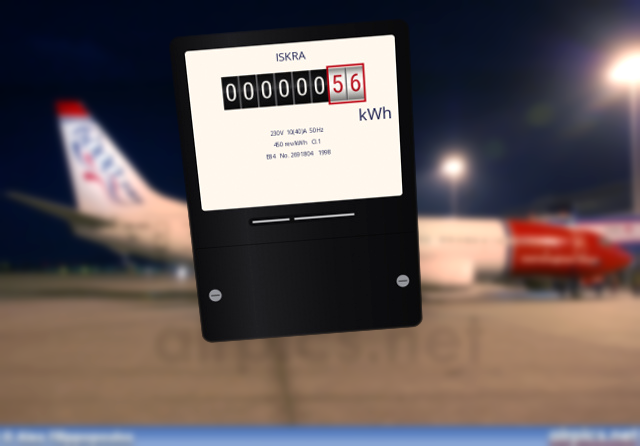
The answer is 0.56 kWh
